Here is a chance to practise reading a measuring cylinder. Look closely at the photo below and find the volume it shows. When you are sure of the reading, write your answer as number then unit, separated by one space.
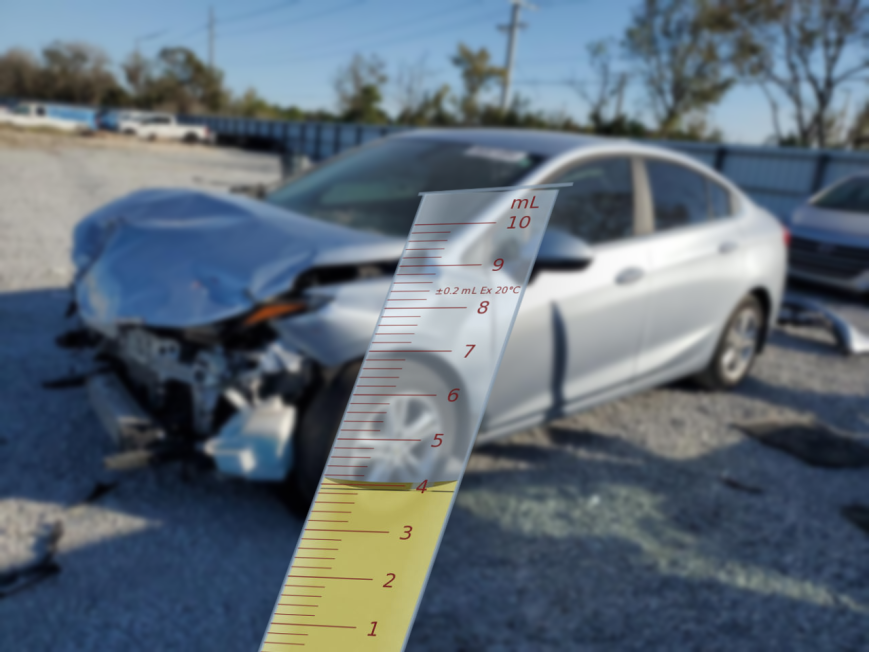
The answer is 3.9 mL
